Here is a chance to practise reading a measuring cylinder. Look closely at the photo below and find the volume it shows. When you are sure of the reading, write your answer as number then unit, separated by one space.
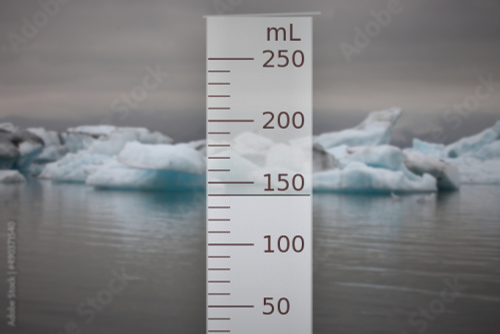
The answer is 140 mL
